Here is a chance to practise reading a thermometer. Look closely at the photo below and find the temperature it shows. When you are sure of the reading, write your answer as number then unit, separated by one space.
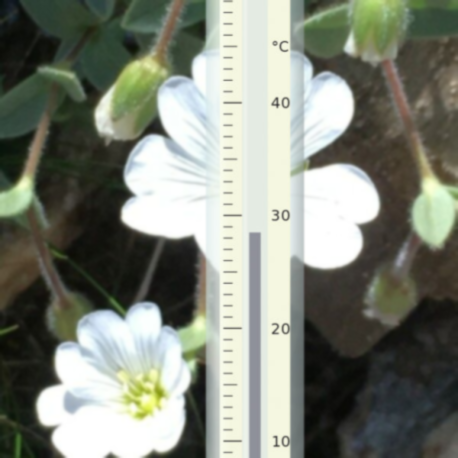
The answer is 28.5 °C
